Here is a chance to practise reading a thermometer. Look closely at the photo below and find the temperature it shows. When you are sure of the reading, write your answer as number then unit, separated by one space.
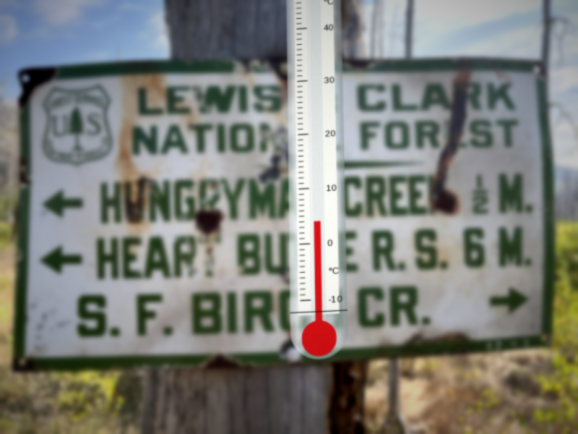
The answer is 4 °C
